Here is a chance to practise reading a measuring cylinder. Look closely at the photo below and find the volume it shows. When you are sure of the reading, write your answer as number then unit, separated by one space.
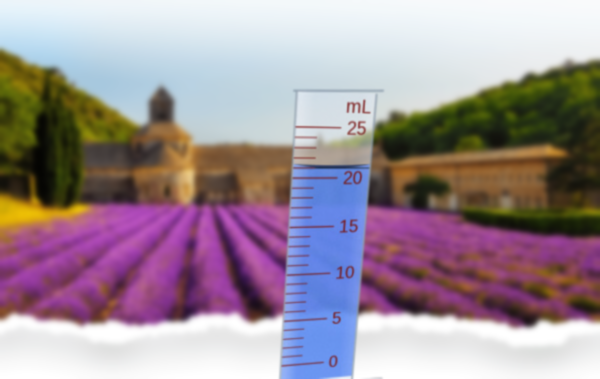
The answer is 21 mL
